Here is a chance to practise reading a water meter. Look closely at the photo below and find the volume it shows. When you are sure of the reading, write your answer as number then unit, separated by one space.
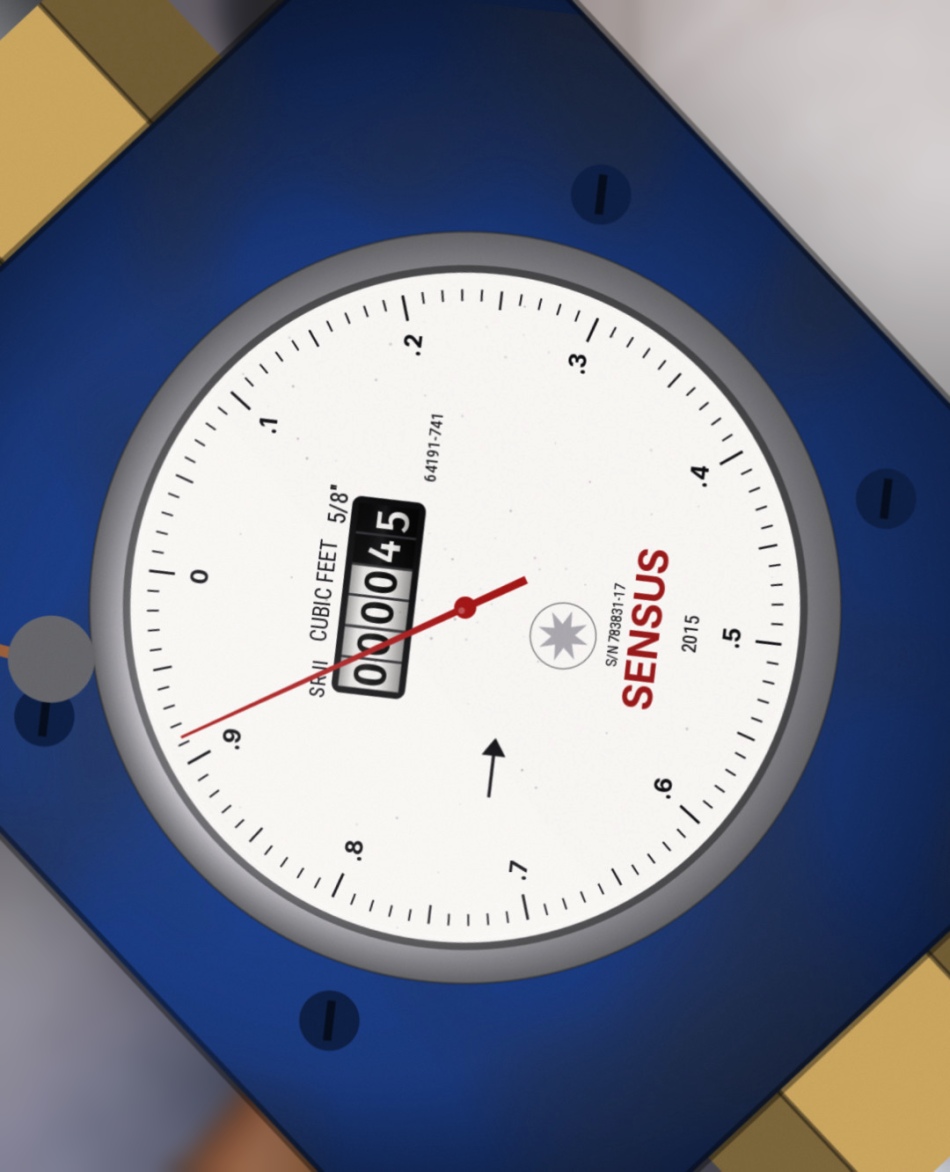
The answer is 44.91 ft³
